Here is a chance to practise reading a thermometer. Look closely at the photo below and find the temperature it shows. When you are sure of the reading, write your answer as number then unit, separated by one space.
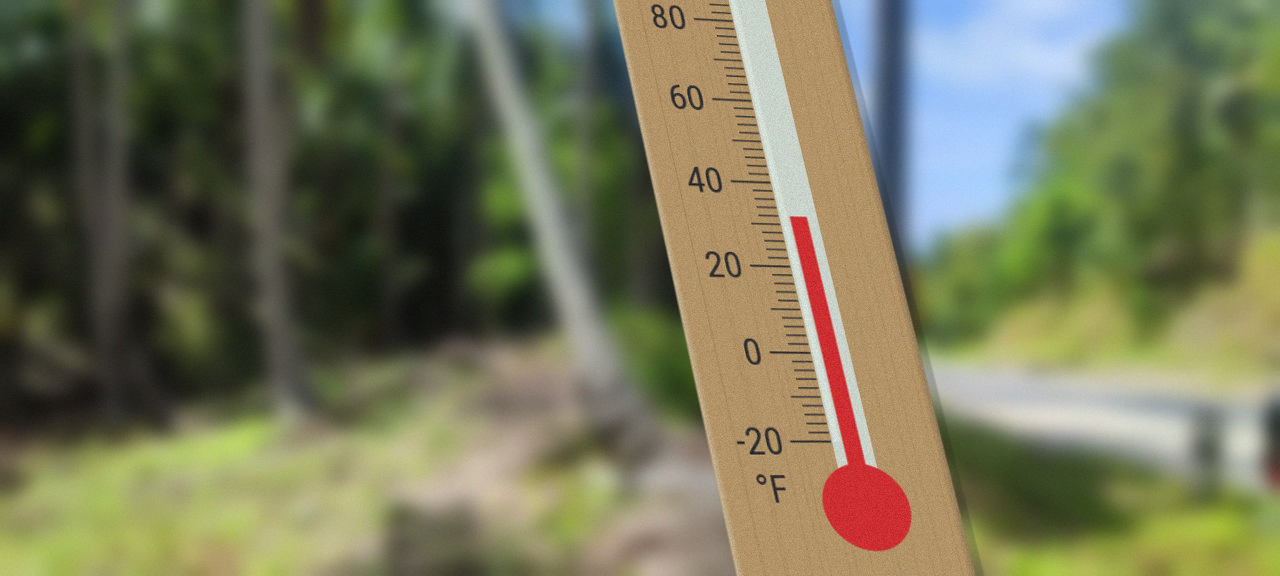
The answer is 32 °F
